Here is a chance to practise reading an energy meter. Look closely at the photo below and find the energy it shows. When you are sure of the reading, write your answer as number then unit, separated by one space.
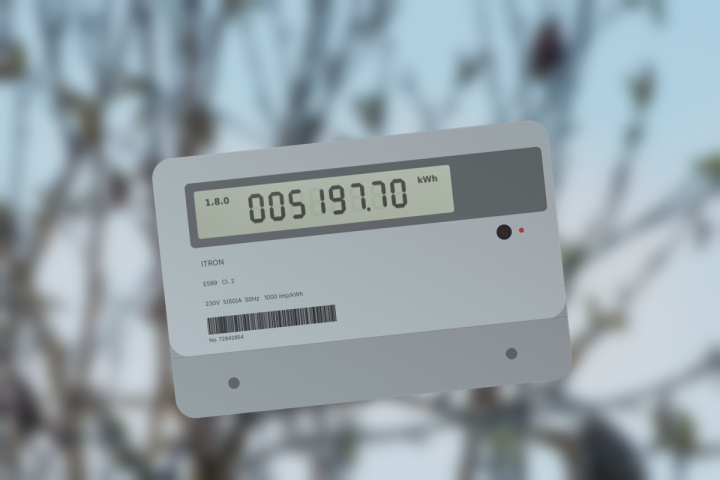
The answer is 5197.70 kWh
